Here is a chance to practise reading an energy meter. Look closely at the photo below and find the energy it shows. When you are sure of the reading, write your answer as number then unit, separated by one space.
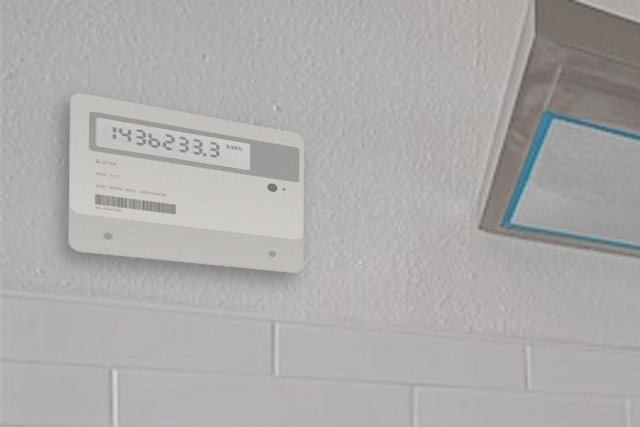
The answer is 1436233.3 kWh
